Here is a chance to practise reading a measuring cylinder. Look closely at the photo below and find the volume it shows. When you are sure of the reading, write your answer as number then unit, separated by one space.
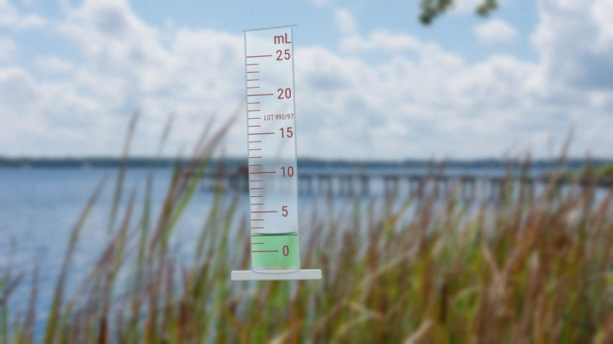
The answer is 2 mL
